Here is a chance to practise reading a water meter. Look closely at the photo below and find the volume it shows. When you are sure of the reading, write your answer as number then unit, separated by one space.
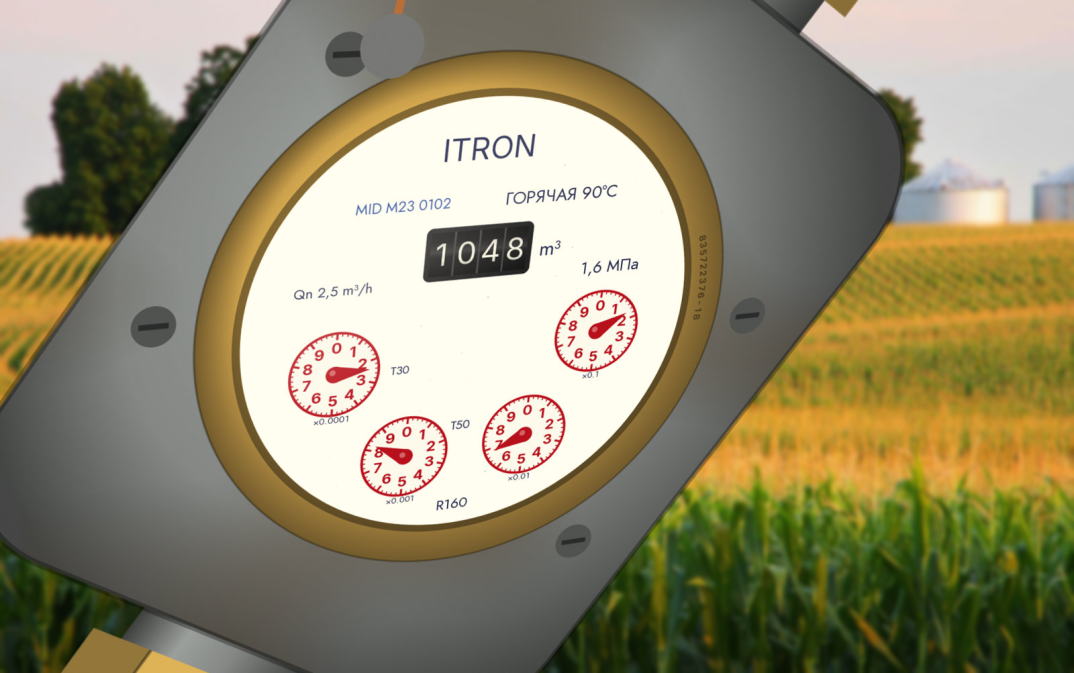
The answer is 1048.1682 m³
